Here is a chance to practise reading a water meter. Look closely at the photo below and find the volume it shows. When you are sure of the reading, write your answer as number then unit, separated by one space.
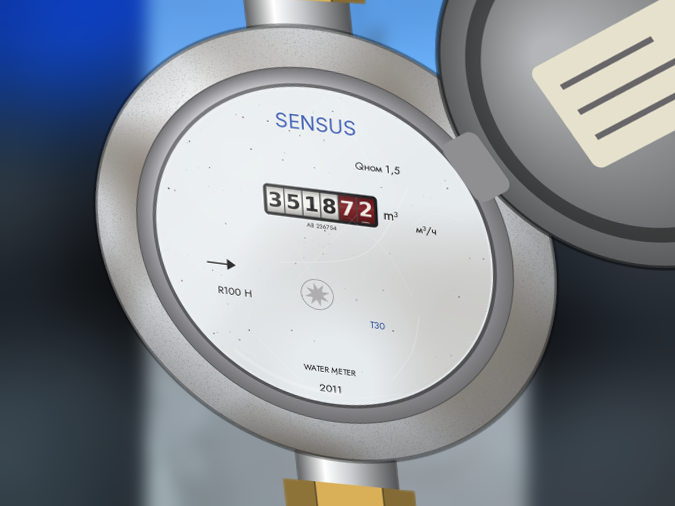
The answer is 3518.72 m³
